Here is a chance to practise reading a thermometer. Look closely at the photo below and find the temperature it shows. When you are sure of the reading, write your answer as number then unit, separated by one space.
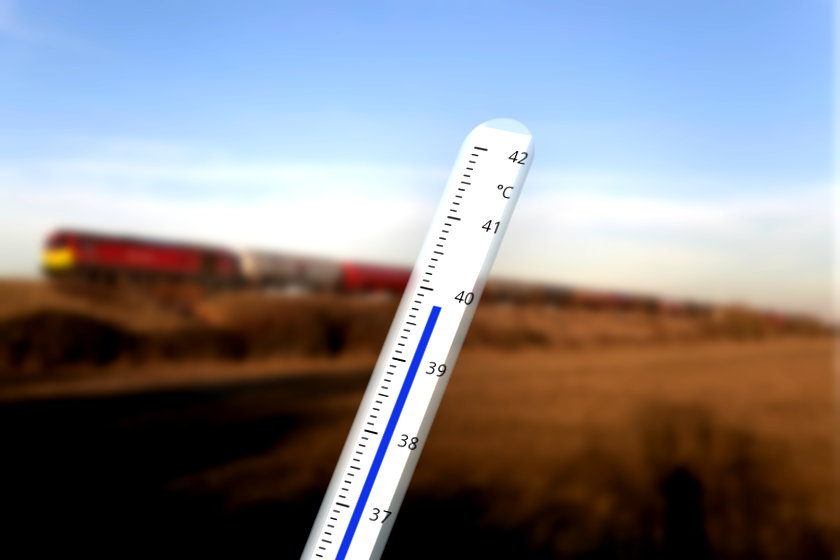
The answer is 39.8 °C
